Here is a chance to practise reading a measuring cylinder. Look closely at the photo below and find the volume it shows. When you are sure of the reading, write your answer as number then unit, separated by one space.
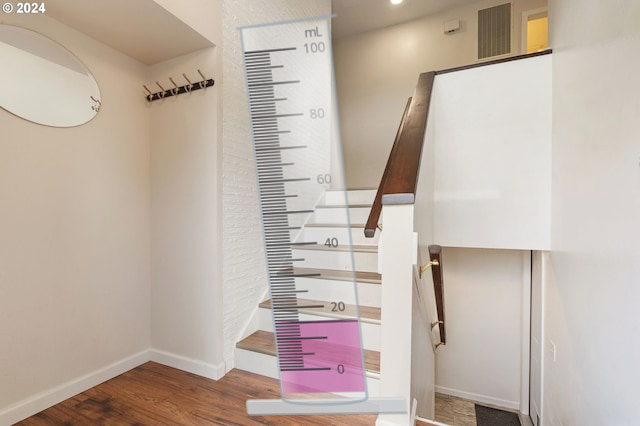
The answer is 15 mL
